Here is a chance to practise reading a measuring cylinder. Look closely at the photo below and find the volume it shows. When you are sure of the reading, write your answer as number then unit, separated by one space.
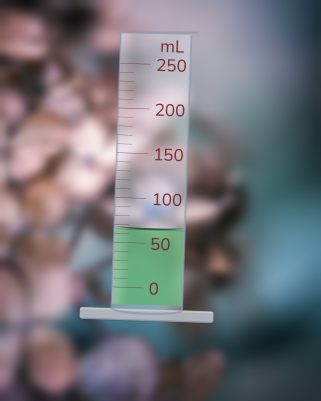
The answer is 65 mL
